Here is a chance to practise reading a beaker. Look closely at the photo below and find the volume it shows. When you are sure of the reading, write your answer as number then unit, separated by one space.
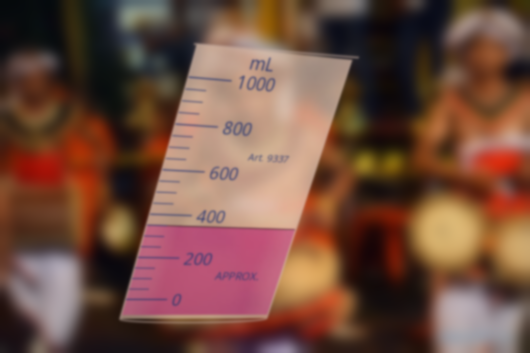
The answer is 350 mL
